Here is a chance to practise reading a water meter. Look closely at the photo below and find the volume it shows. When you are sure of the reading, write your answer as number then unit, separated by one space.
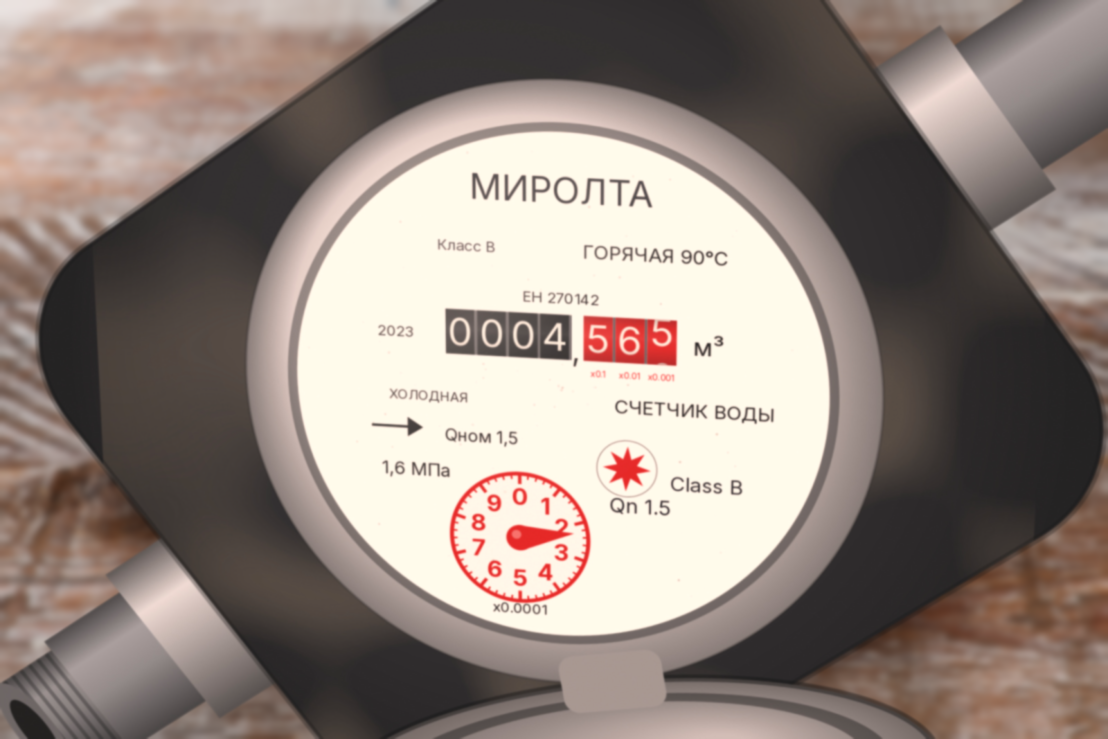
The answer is 4.5652 m³
